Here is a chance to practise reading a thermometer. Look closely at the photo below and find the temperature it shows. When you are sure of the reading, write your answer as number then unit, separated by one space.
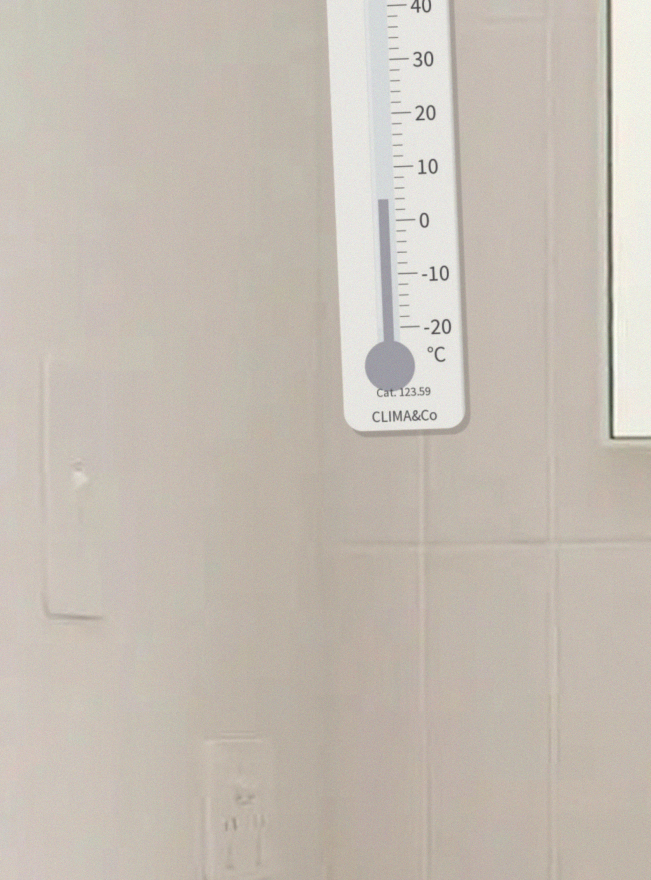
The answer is 4 °C
